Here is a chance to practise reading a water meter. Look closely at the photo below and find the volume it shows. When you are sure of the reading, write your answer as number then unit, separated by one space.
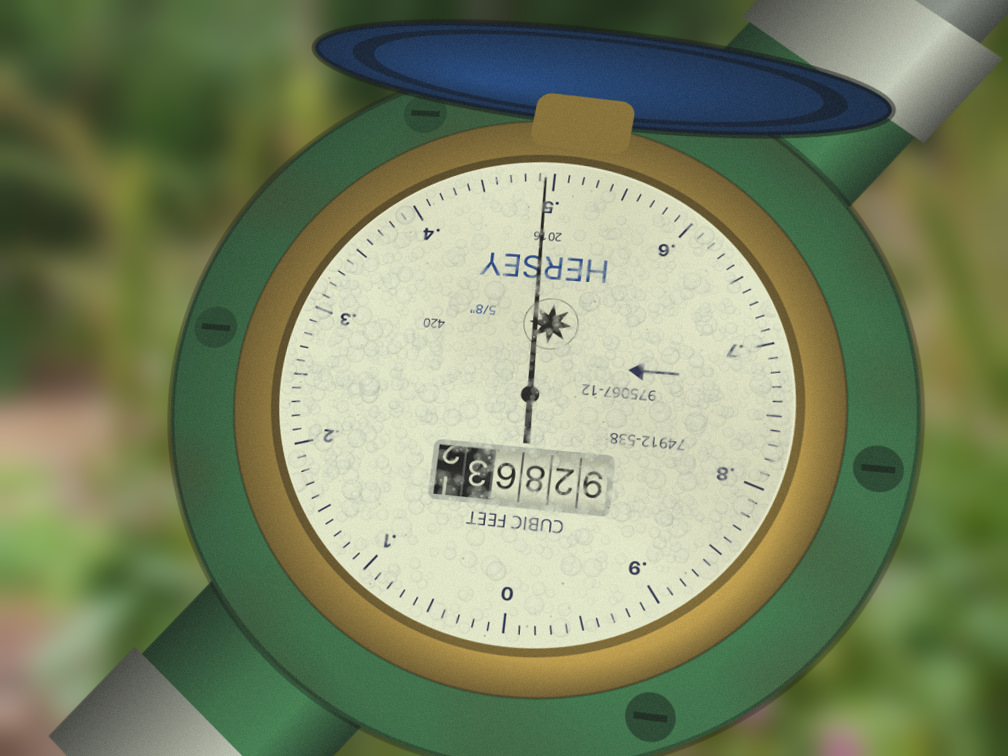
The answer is 928631.49 ft³
